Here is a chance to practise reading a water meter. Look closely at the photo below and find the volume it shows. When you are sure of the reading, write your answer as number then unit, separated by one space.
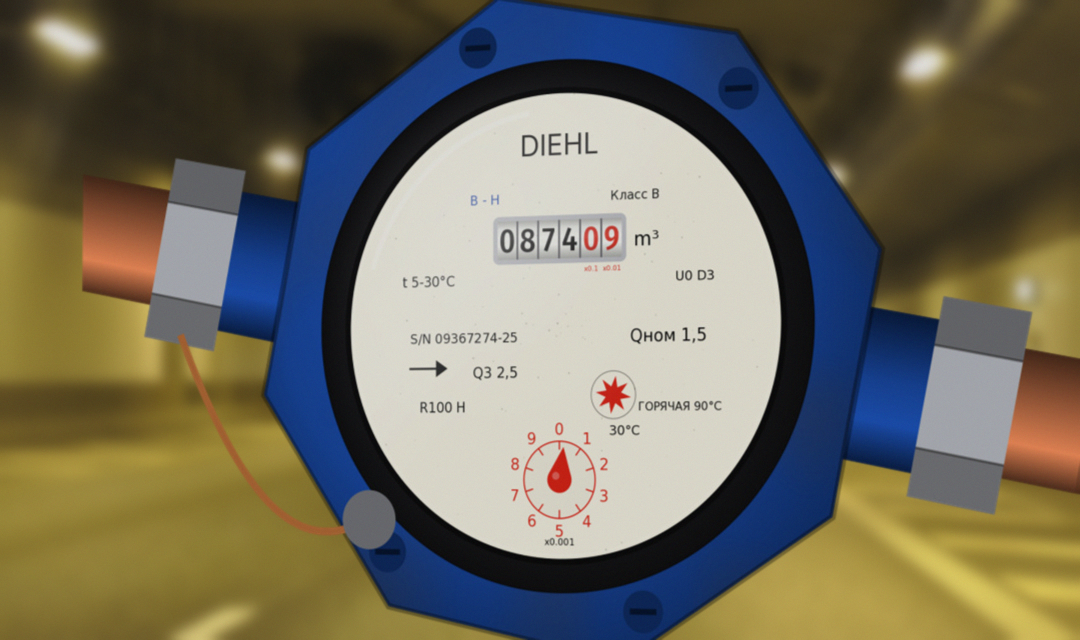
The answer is 874.090 m³
